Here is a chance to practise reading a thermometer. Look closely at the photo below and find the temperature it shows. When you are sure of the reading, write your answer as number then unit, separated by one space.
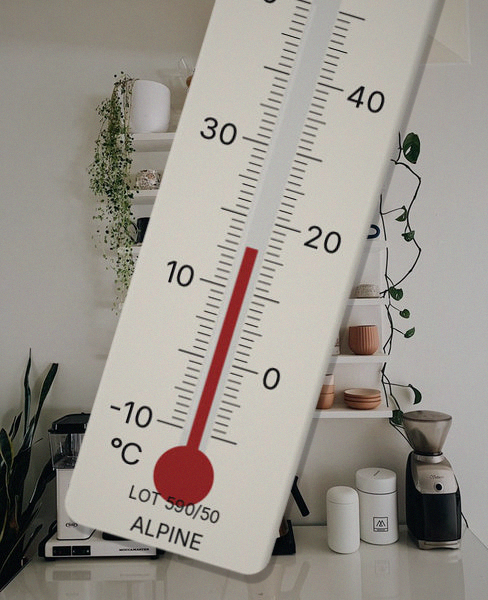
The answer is 16 °C
